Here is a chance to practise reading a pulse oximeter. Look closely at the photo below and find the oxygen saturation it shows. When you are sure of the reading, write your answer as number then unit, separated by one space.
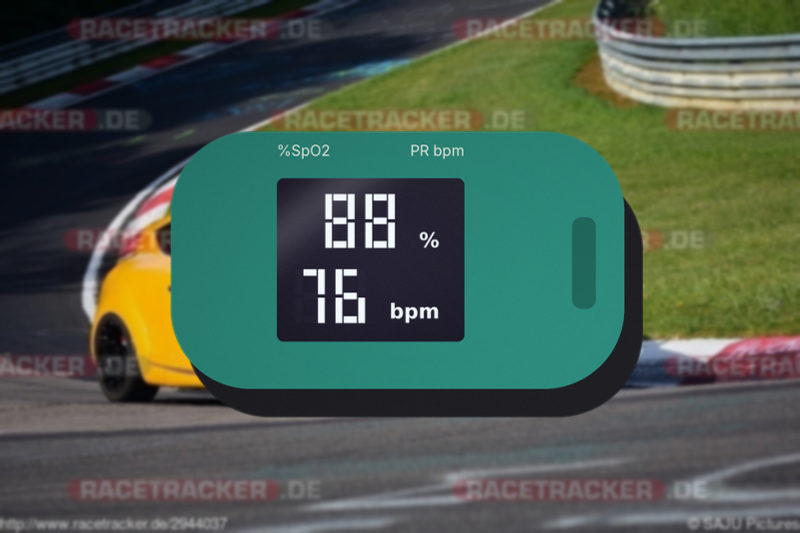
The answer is 88 %
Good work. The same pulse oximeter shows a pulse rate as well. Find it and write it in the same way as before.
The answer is 76 bpm
